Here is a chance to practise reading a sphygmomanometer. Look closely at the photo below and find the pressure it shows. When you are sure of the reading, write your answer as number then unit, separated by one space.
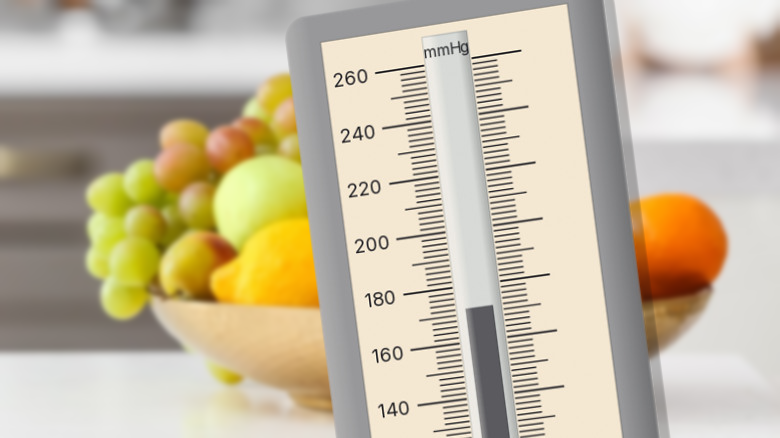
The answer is 172 mmHg
